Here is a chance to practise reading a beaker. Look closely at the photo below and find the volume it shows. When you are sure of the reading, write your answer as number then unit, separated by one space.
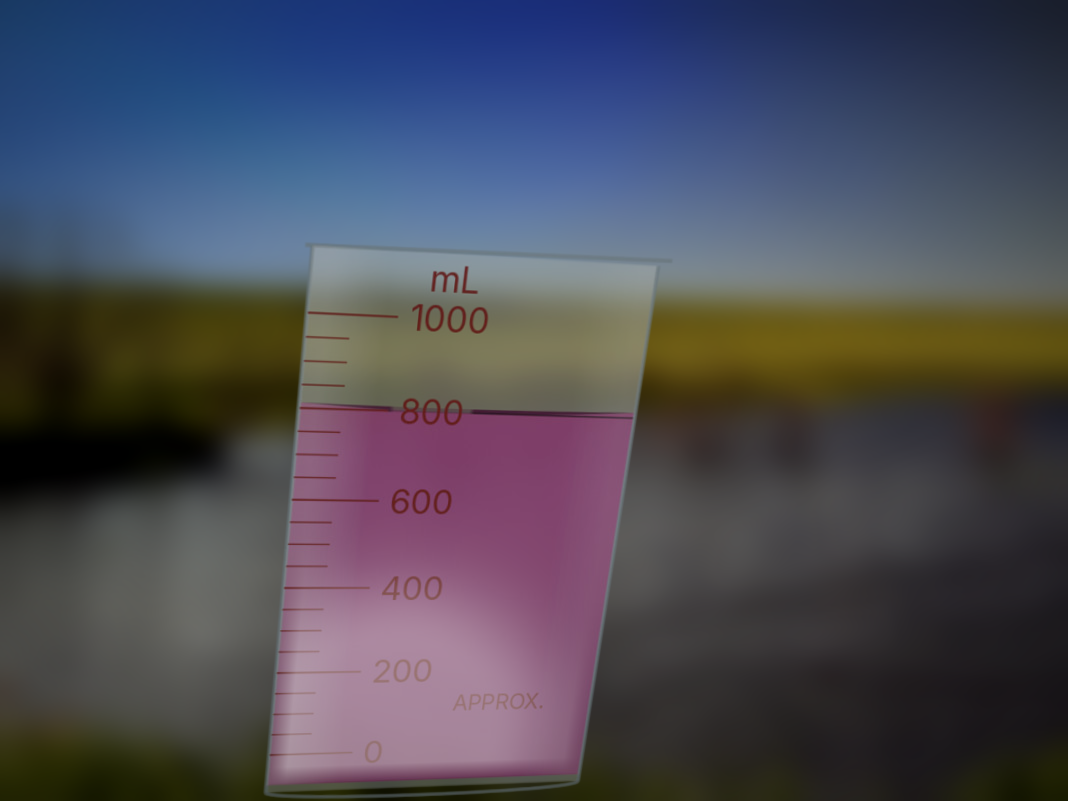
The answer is 800 mL
